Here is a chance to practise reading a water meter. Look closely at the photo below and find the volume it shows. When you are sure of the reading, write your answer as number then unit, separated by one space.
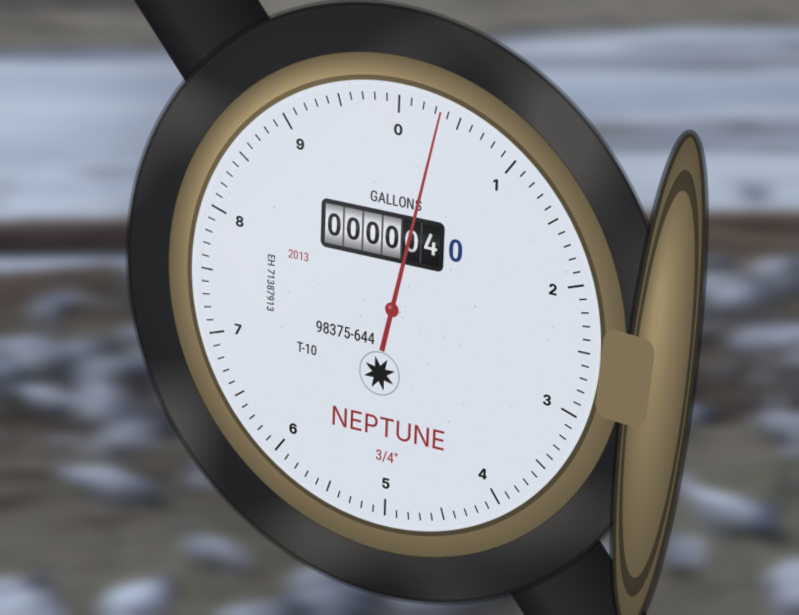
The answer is 40.3 gal
